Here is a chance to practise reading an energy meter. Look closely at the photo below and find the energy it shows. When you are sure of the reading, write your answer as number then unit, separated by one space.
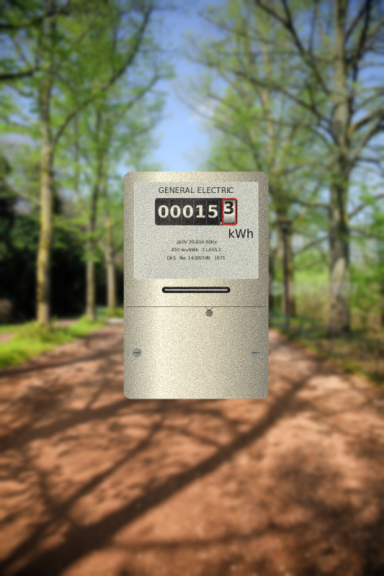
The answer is 15.3 kWh
